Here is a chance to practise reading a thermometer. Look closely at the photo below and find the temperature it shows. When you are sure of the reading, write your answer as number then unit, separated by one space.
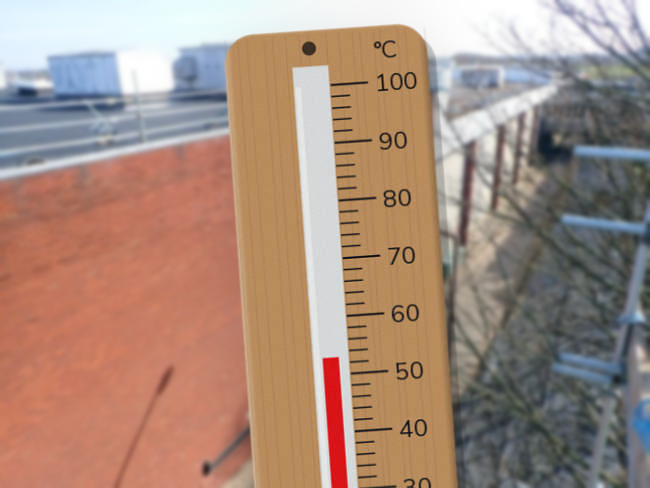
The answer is 53 °C
